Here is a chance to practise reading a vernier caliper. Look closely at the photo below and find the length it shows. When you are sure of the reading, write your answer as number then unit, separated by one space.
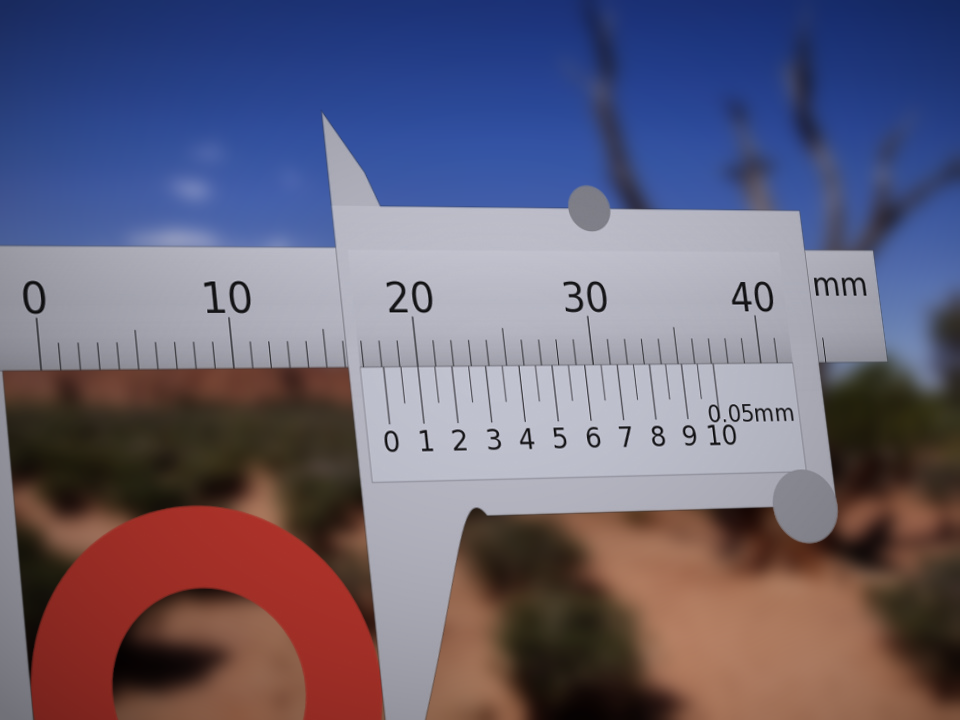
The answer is 18.1 mm
